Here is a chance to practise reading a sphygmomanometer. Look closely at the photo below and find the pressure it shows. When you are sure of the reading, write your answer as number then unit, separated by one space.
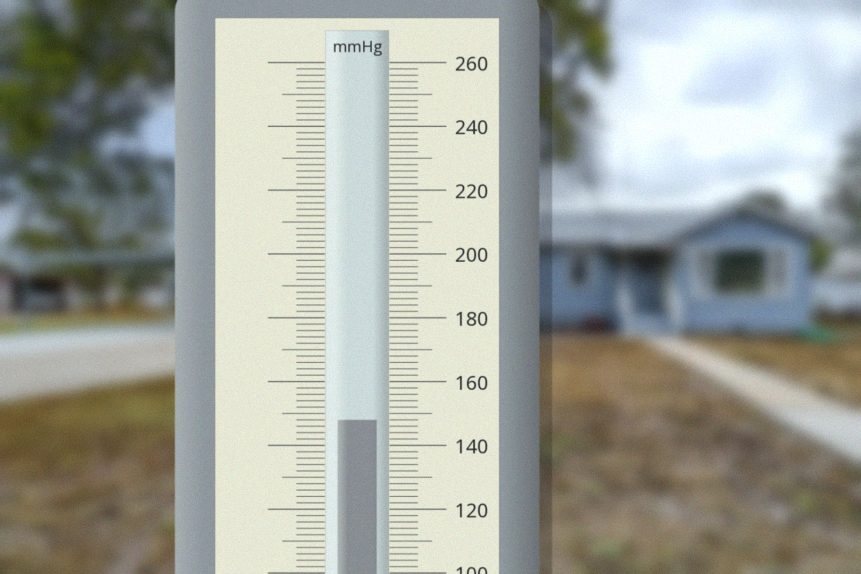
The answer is 148 mmHg
